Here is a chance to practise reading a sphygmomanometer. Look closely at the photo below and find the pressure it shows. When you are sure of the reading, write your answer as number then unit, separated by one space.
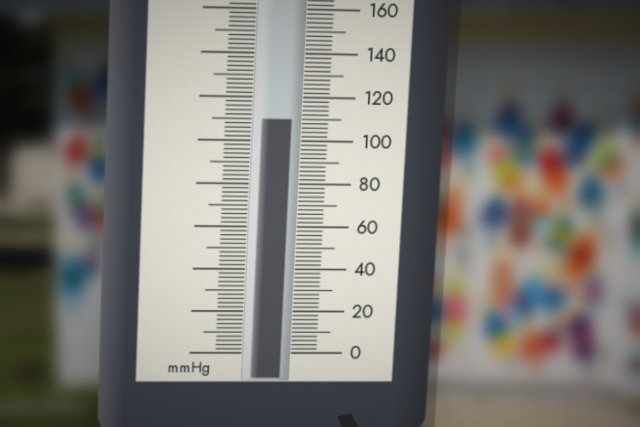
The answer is 110 mmHg
